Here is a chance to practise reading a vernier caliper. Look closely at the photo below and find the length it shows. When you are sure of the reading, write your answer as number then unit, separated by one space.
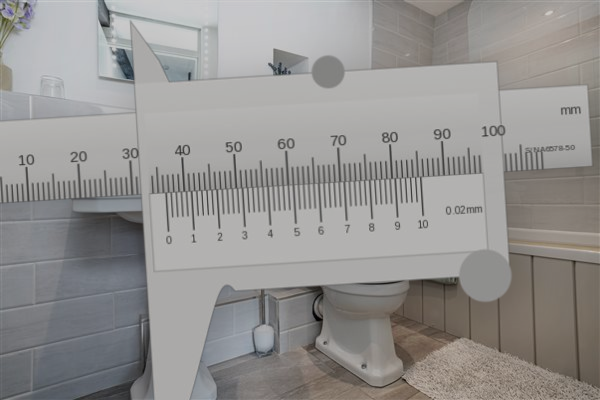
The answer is 36.5 mm
